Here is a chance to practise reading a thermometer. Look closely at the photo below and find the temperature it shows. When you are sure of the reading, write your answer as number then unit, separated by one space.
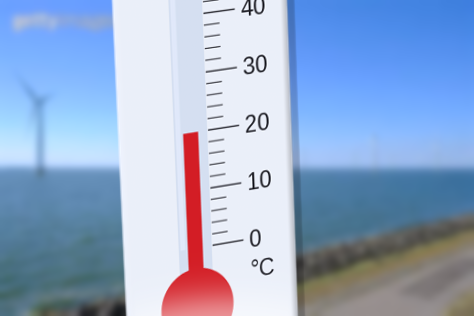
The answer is 20 °C
